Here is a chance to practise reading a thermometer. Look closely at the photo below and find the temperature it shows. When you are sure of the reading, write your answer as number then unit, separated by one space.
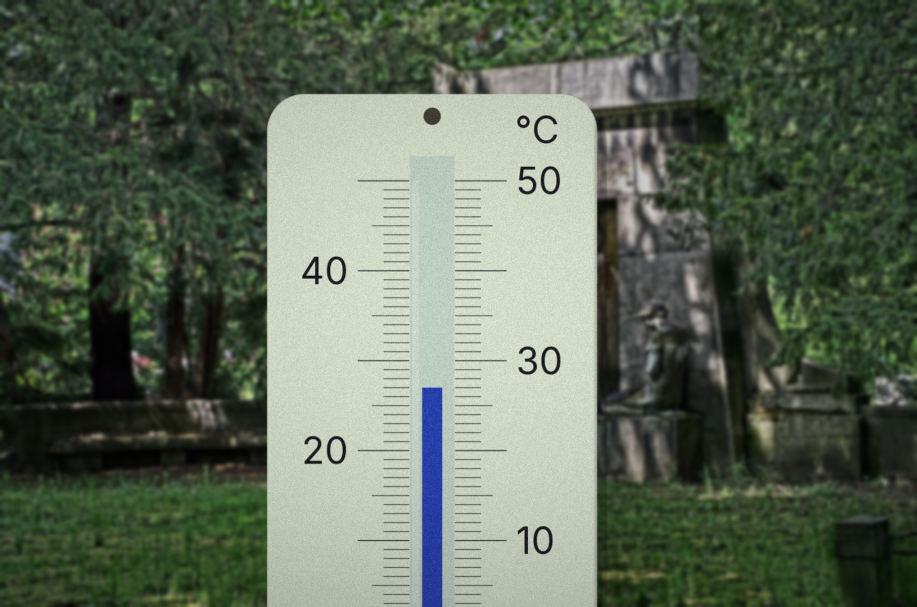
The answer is 27 °C
